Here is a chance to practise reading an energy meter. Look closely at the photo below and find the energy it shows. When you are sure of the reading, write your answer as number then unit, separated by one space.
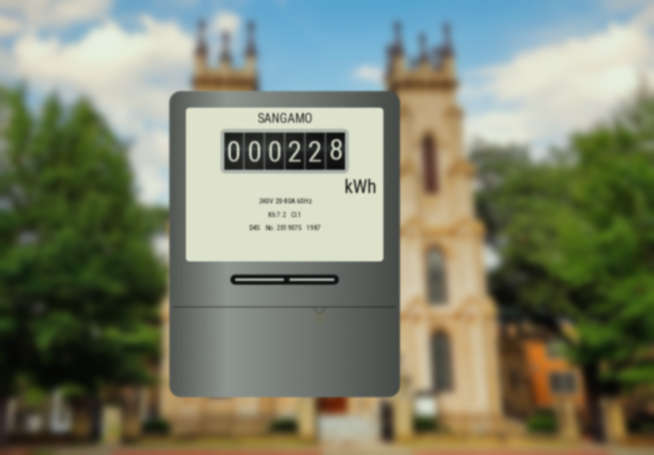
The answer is 228 kWh
